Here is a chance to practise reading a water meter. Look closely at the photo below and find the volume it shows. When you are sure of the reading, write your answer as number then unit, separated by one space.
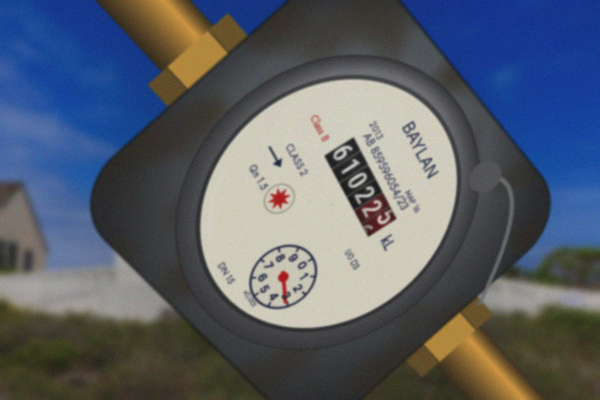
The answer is 6102.253 kL
